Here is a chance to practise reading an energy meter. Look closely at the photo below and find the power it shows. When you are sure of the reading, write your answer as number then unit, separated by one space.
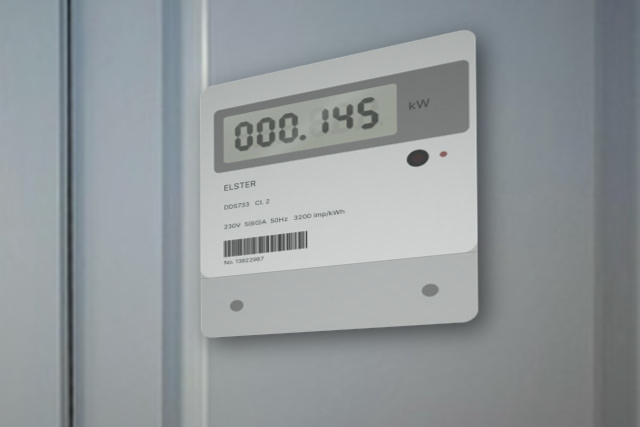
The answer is 0.145 kW
